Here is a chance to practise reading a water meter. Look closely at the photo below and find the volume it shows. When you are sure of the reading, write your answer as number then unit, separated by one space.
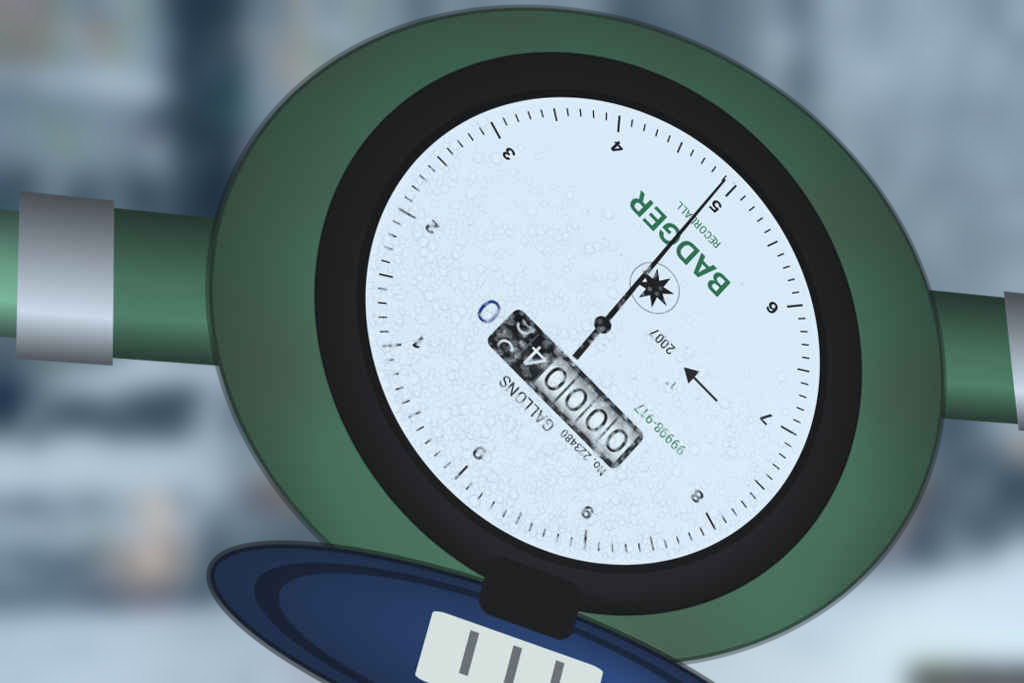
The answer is 454.9 gal
